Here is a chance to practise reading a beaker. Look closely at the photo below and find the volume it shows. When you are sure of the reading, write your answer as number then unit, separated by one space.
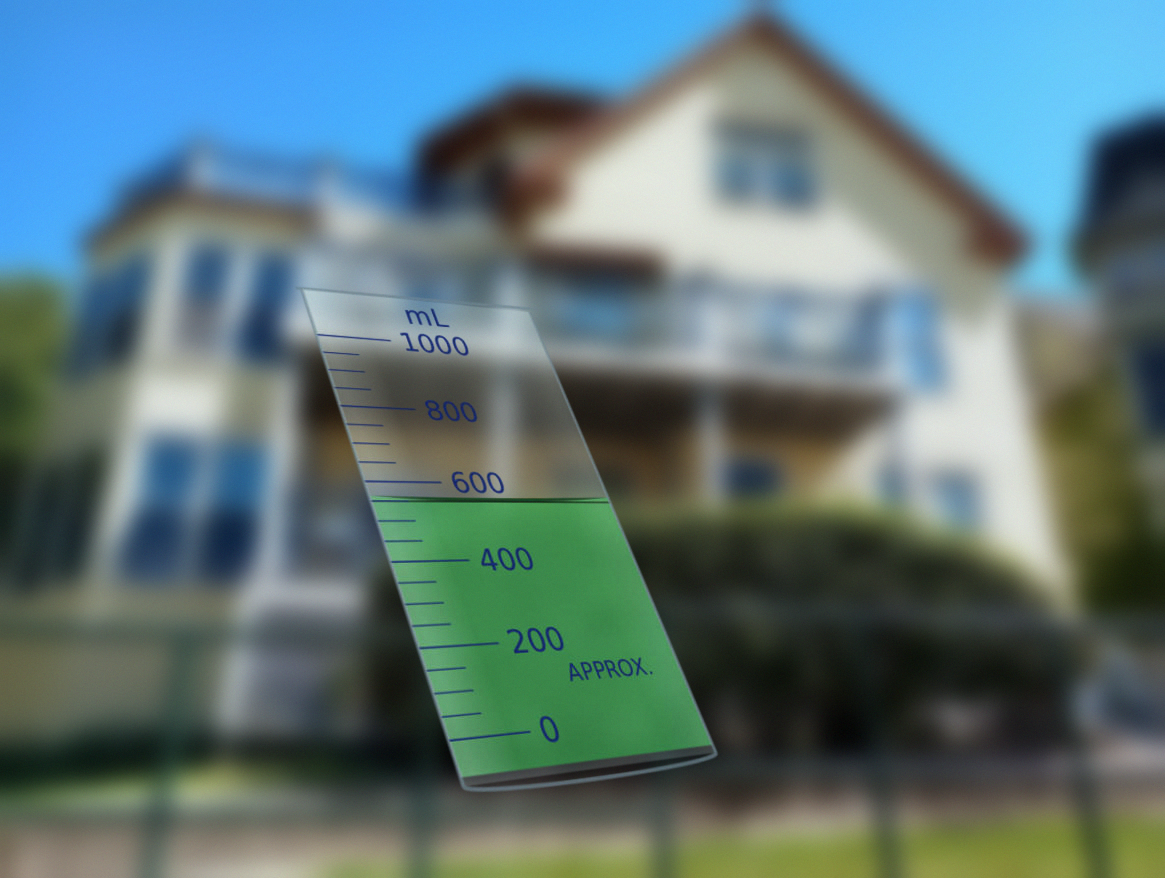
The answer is 550 mL
